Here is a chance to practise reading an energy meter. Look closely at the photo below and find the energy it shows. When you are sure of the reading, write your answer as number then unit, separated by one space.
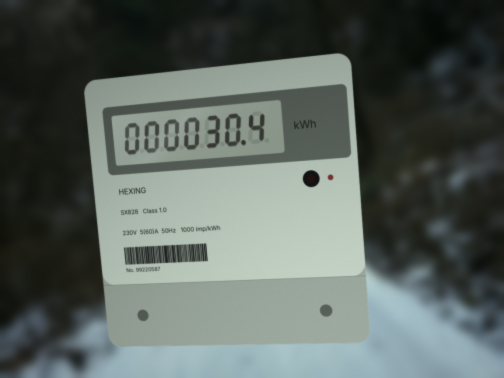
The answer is 30.4 kWh
